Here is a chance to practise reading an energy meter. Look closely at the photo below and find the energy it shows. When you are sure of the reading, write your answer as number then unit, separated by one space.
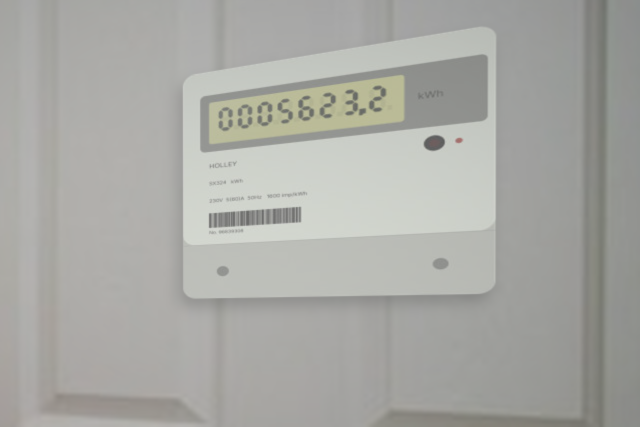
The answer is 5623.2 kWh
